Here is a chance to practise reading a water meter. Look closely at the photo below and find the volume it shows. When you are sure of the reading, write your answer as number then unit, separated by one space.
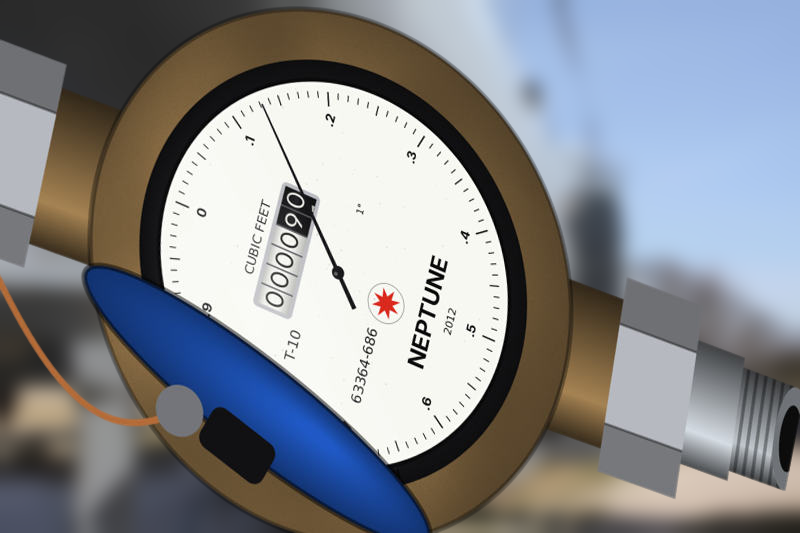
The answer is 90.13 ft³
